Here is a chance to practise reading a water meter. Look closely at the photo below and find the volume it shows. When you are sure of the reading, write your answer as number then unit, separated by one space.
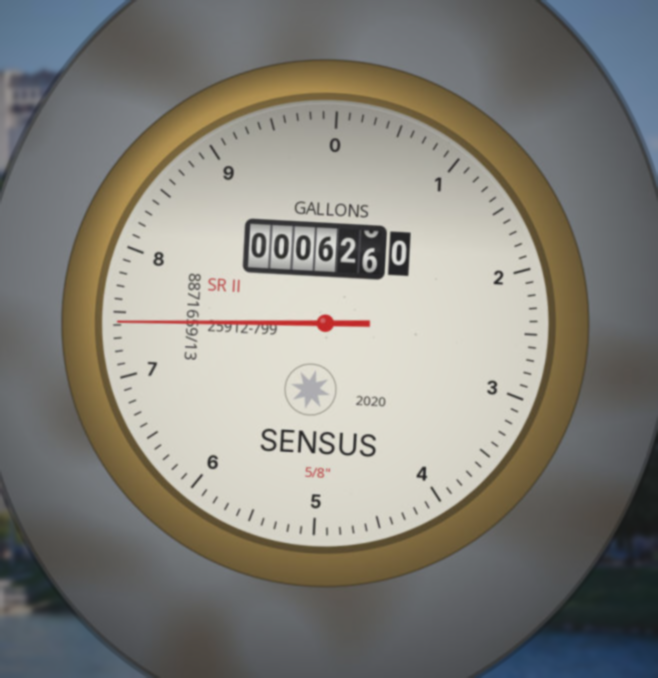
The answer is 6257.4 gal
